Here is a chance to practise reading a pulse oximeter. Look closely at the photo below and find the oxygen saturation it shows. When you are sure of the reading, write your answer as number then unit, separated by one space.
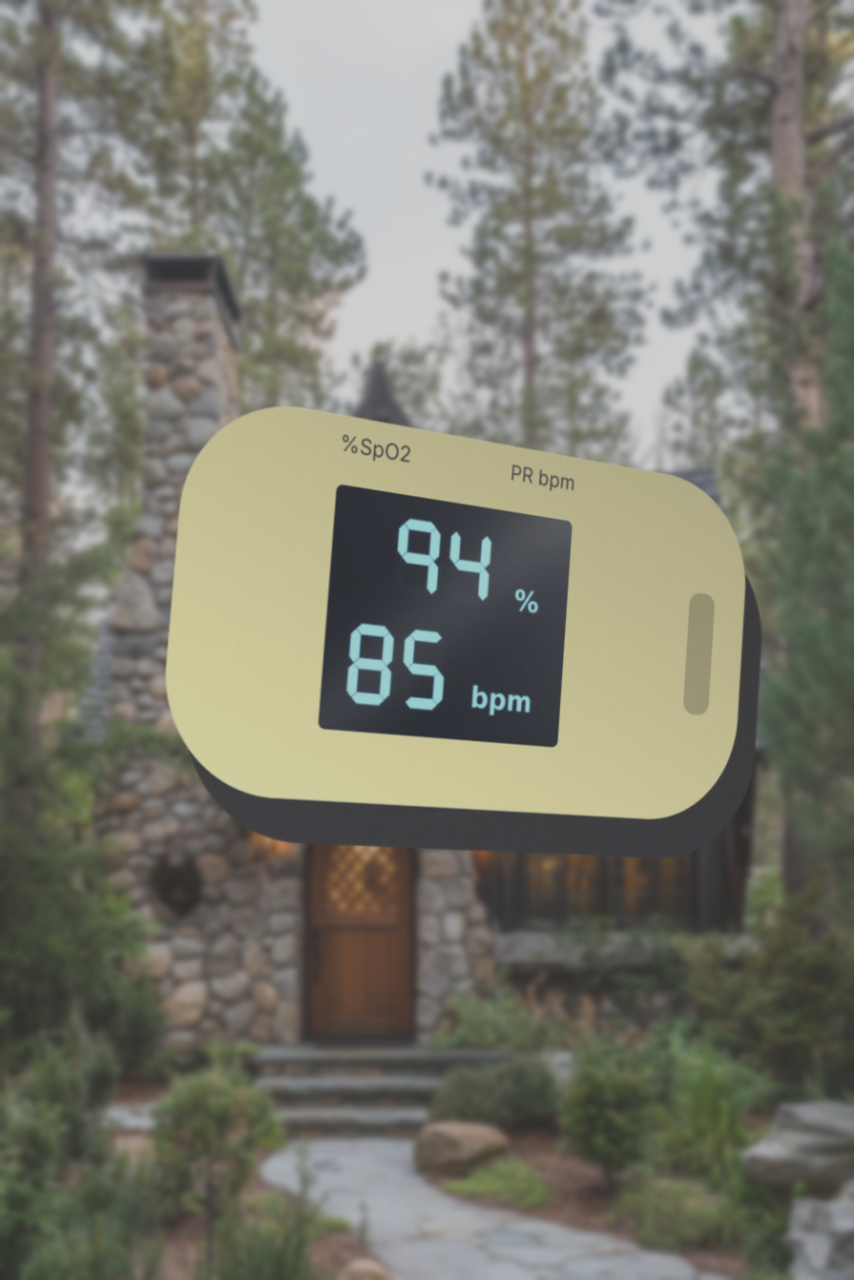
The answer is 94 %
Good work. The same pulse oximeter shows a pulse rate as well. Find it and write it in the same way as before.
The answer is 85 bpm
